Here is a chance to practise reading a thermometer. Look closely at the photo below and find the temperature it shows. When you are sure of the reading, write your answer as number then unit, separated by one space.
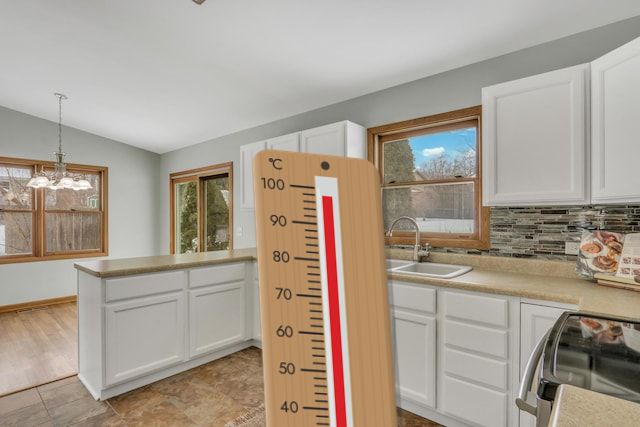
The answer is 98 °C
